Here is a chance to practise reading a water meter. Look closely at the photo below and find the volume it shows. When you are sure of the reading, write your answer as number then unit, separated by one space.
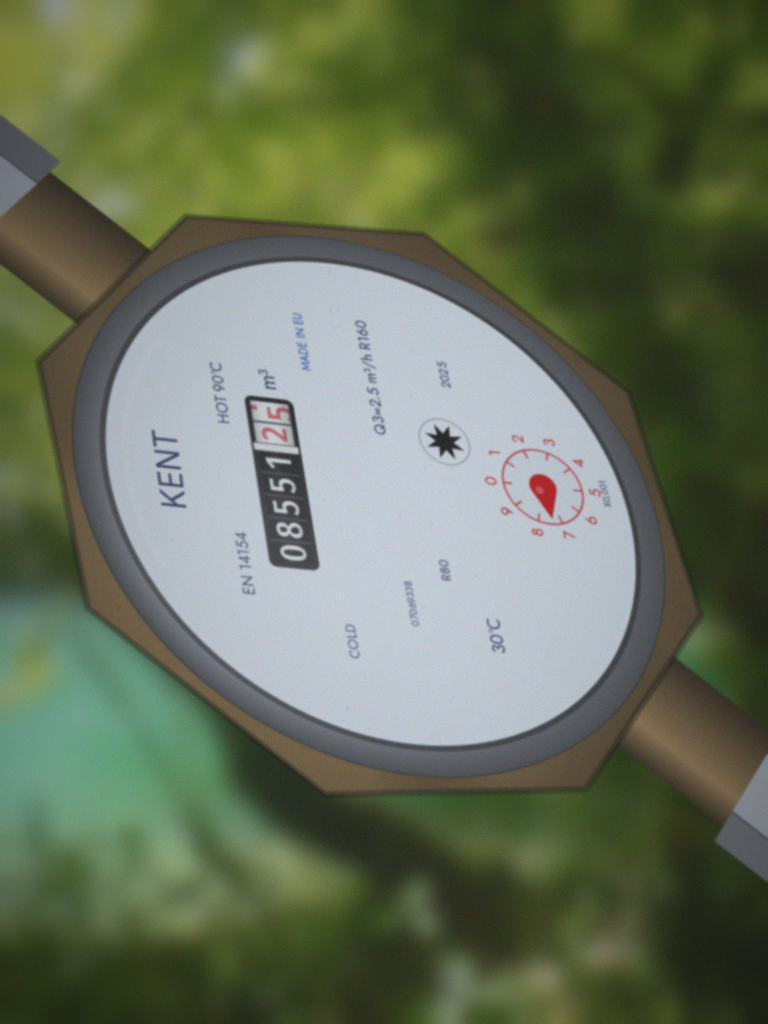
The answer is 8551.247 m³
